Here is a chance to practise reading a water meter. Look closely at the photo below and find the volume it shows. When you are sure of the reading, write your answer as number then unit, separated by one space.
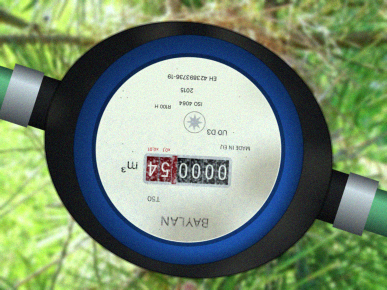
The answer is 0.54 m³
